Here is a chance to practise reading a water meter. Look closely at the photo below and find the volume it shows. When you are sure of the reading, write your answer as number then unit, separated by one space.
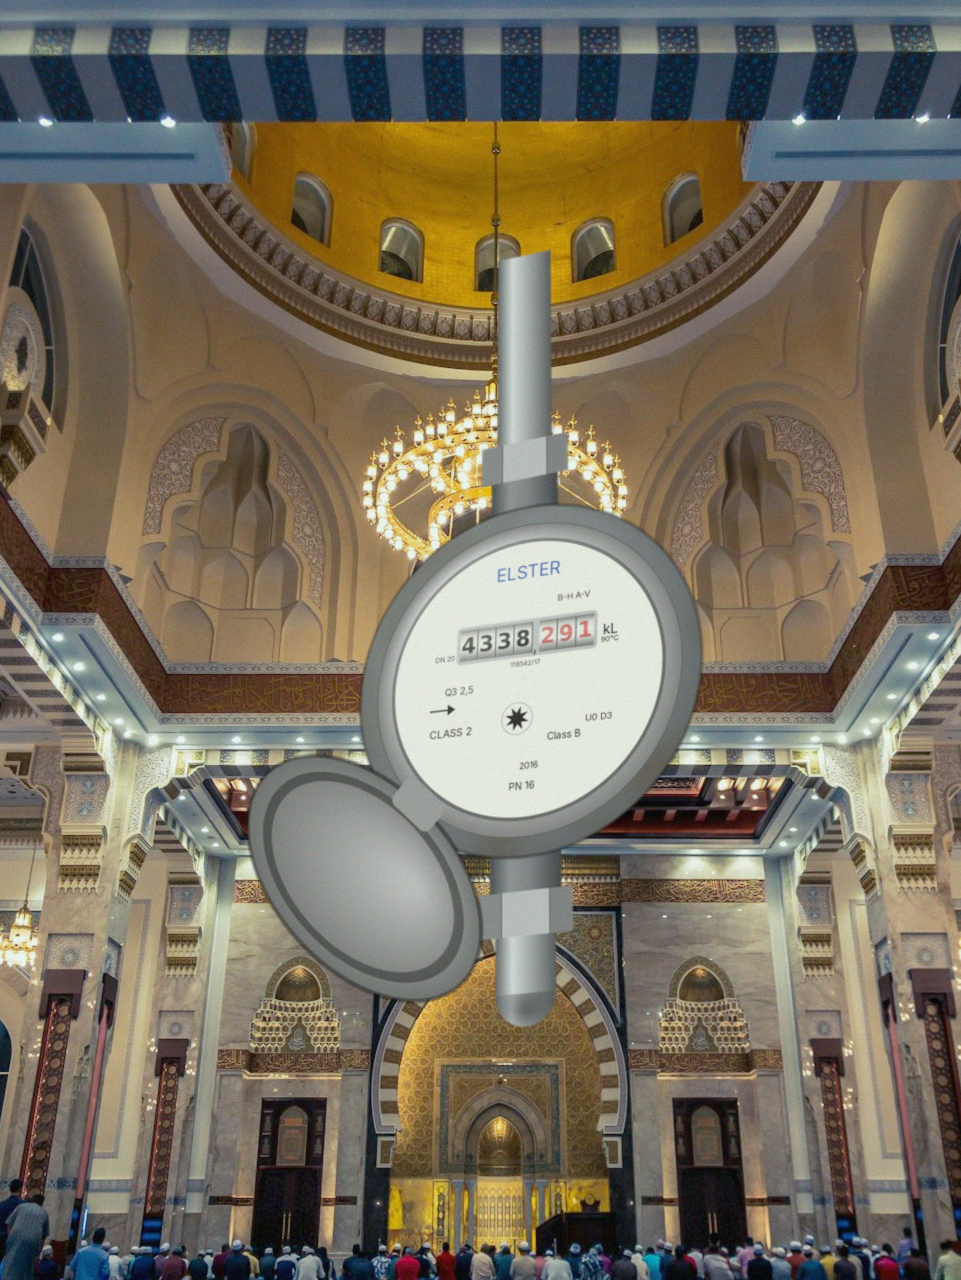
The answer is 4338.291 kL
